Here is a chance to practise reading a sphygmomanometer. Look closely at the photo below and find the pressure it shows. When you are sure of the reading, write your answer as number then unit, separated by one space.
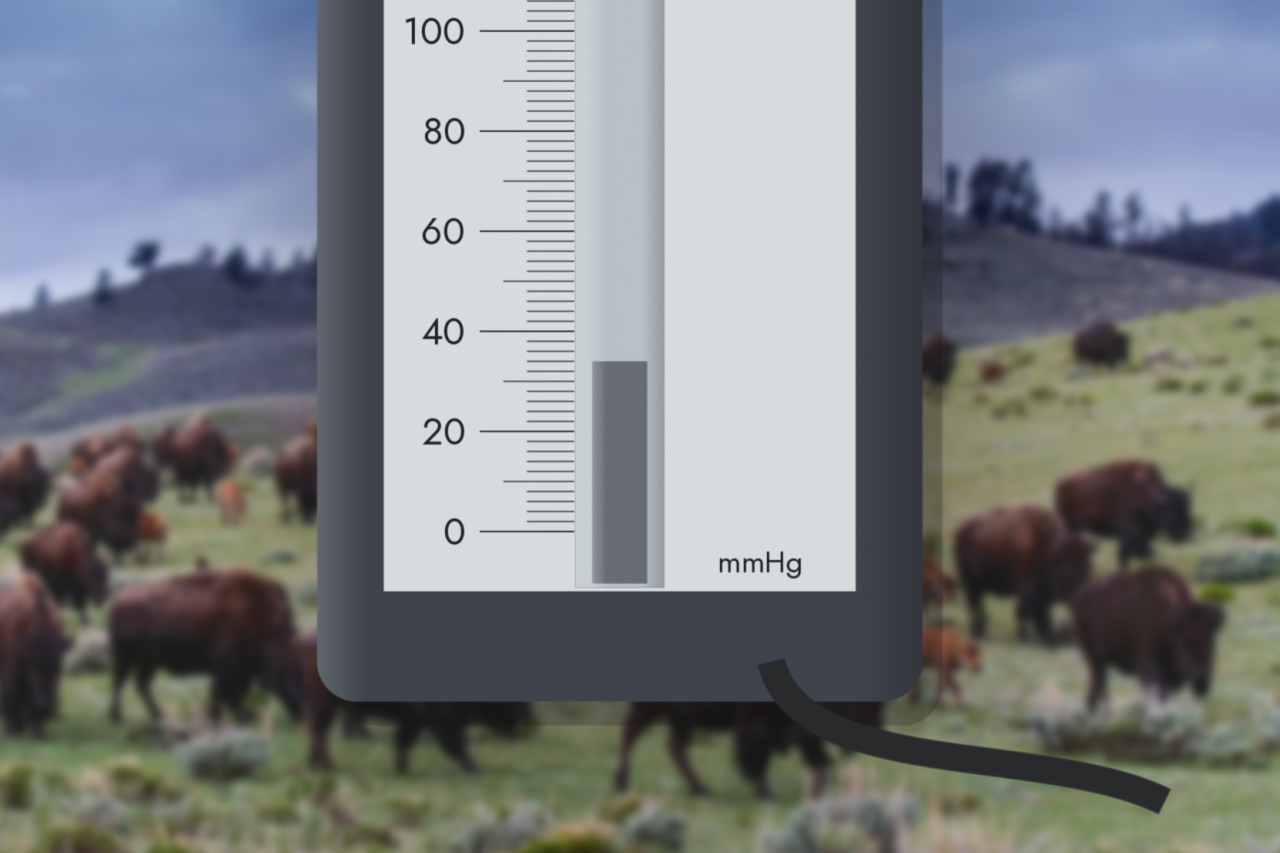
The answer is 34 mmHg
